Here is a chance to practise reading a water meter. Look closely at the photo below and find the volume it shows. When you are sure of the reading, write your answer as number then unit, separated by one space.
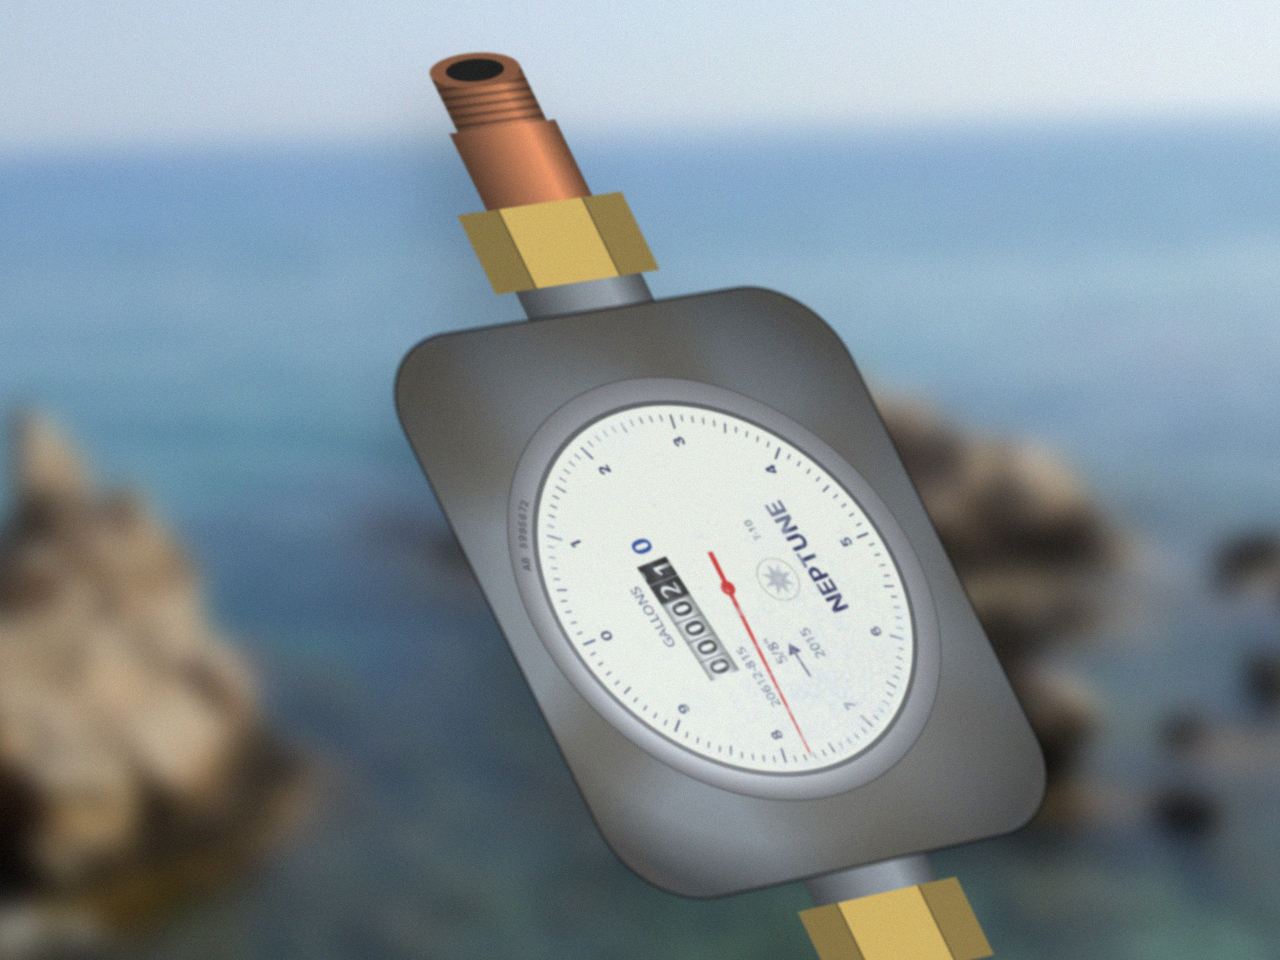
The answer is 207.7 gal
